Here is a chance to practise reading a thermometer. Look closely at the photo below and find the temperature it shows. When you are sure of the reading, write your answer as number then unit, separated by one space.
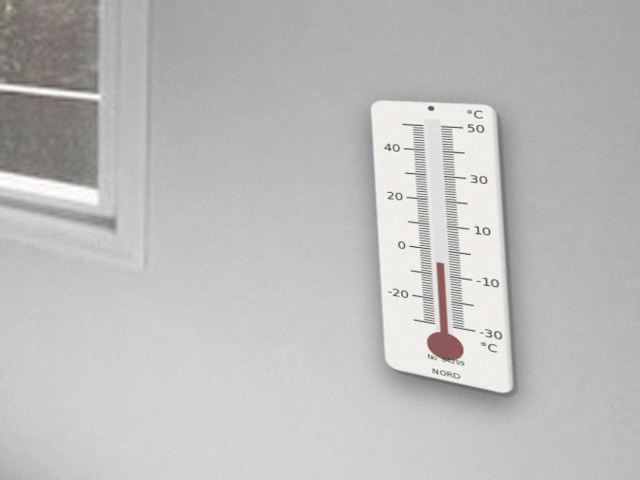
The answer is -5 °C
